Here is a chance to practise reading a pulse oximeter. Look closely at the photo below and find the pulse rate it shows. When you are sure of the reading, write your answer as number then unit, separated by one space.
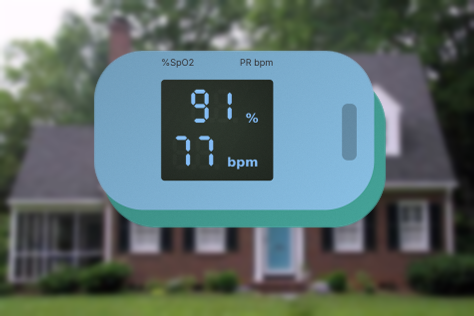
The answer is 77 bpm
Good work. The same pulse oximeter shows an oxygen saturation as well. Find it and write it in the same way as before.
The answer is 91 %
